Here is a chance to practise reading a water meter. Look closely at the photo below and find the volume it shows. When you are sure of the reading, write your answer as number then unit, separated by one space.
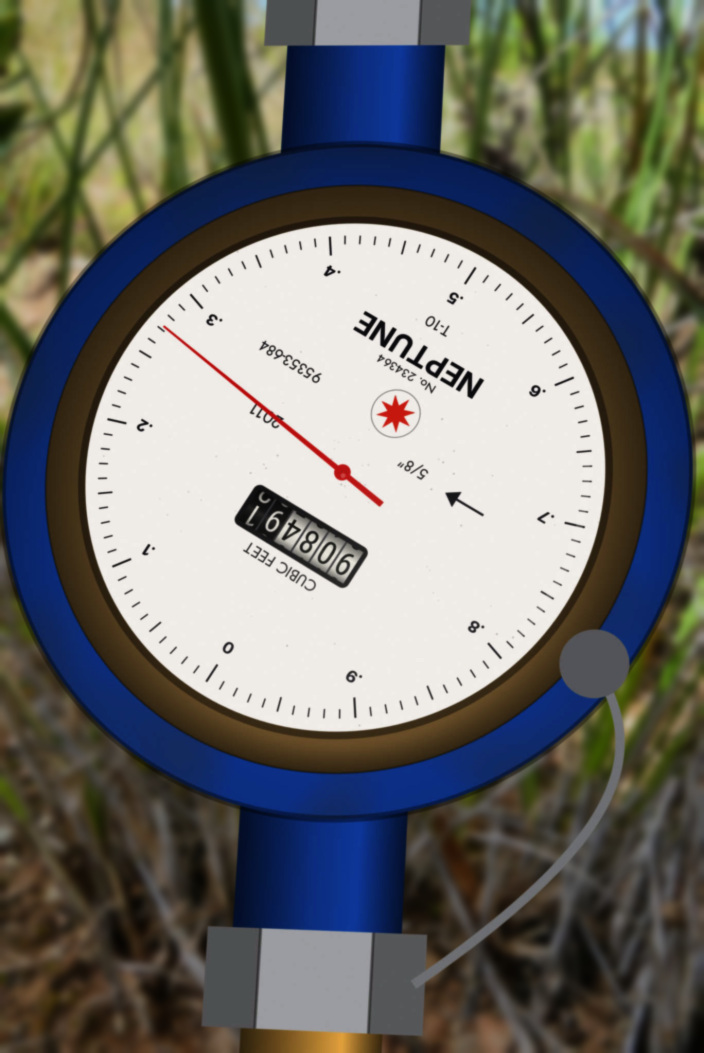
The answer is 908491.27 ft³
